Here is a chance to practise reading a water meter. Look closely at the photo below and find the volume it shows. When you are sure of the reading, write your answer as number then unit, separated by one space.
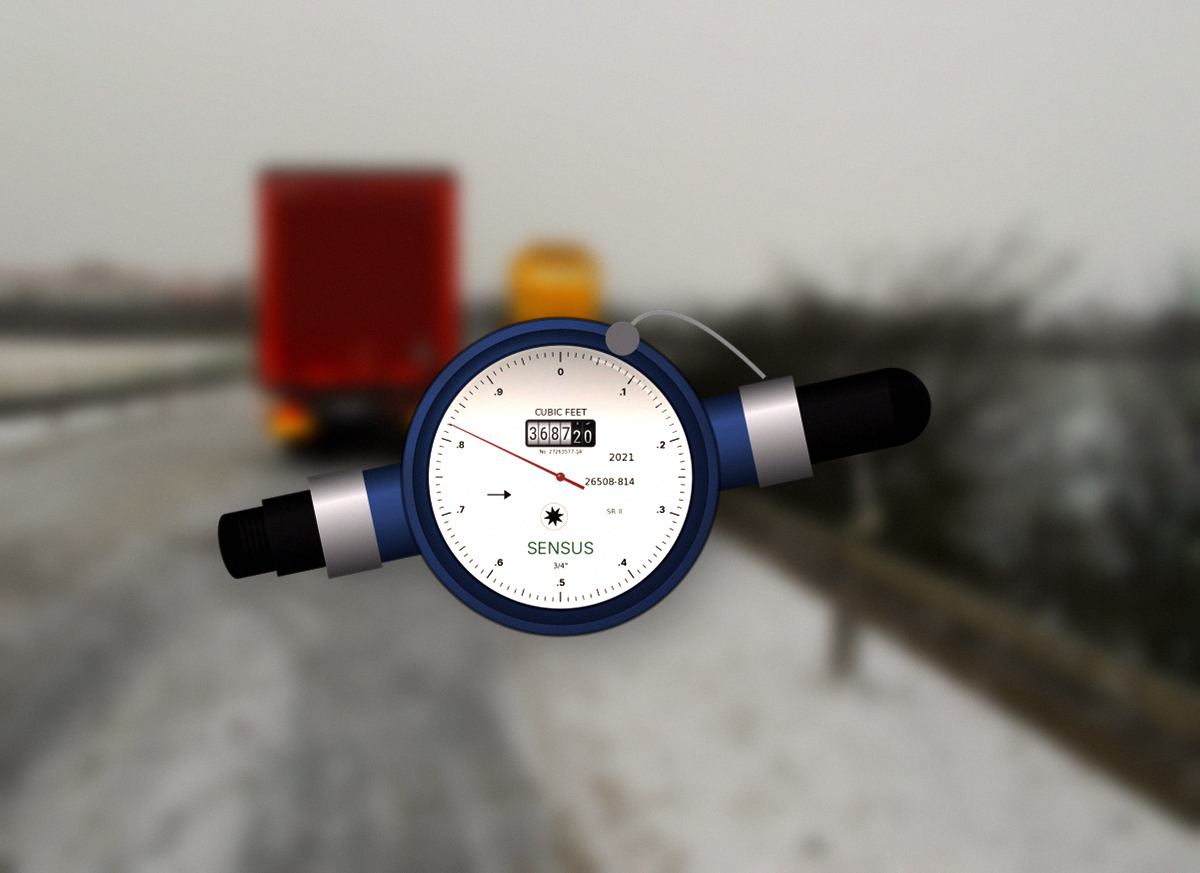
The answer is 368719.82 ft³
